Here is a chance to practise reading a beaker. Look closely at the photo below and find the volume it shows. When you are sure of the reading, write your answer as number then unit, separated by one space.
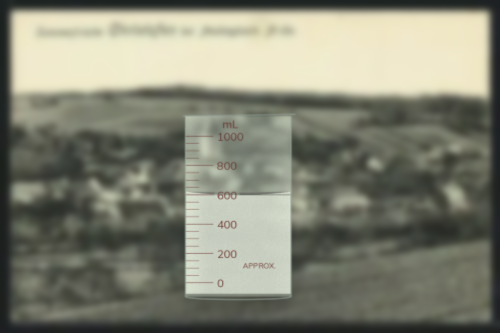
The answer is 600 mL
